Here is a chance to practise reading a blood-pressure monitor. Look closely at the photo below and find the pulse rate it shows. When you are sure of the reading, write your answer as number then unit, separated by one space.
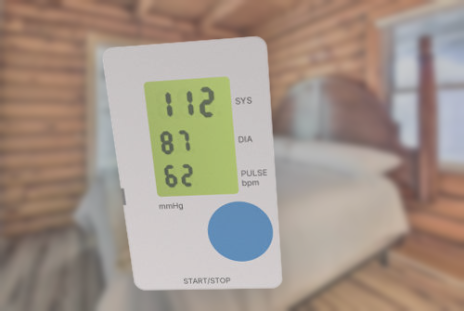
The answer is 62 bpm
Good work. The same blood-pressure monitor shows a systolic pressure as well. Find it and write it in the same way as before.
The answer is 112 mmHg
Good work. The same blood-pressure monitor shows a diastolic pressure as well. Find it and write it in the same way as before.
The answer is 87 mmHg
